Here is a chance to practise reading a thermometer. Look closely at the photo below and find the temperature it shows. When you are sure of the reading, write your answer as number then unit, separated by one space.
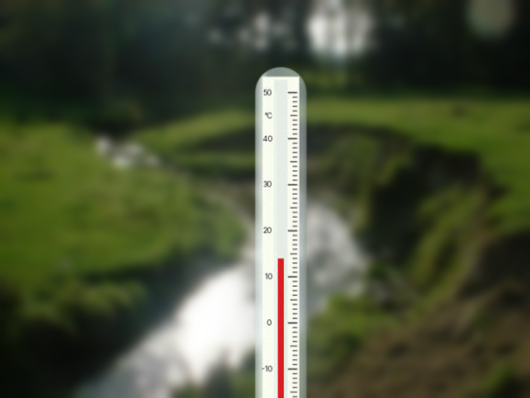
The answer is 14 °C
